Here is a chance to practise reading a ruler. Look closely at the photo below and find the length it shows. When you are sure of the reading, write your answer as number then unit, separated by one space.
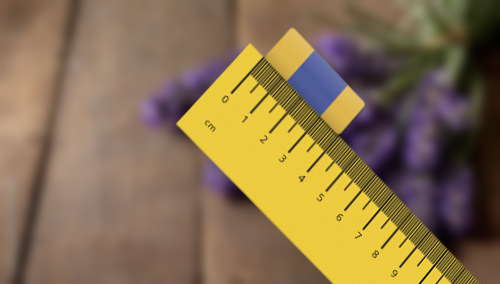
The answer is 4 cm
